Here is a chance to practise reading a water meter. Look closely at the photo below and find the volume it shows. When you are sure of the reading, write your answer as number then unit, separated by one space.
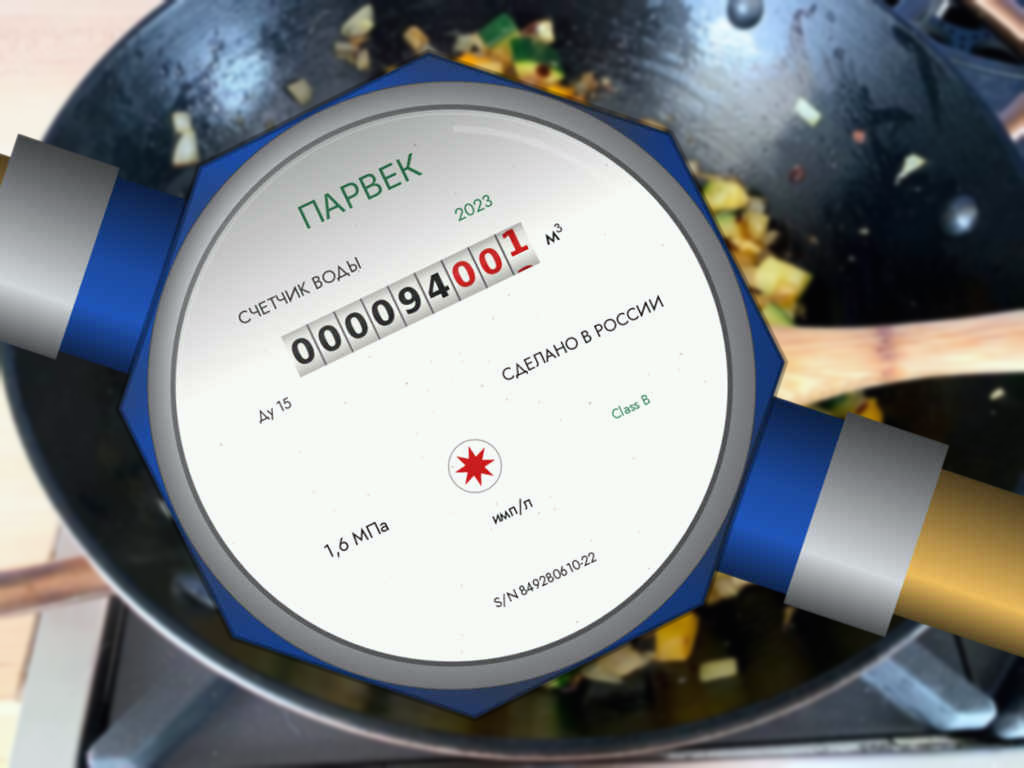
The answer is 94.001 m³
